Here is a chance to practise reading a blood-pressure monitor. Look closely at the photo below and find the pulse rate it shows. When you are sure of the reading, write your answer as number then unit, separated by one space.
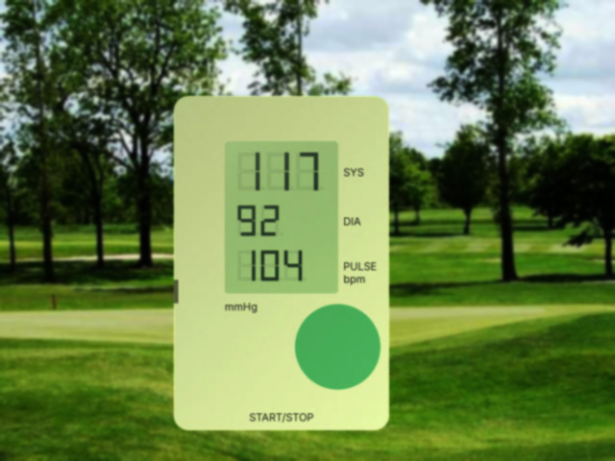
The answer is 104 bpm
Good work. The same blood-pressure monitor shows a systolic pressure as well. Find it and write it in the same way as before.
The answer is 117 mmHg
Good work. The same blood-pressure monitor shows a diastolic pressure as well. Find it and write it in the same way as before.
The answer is 92 mmHg
